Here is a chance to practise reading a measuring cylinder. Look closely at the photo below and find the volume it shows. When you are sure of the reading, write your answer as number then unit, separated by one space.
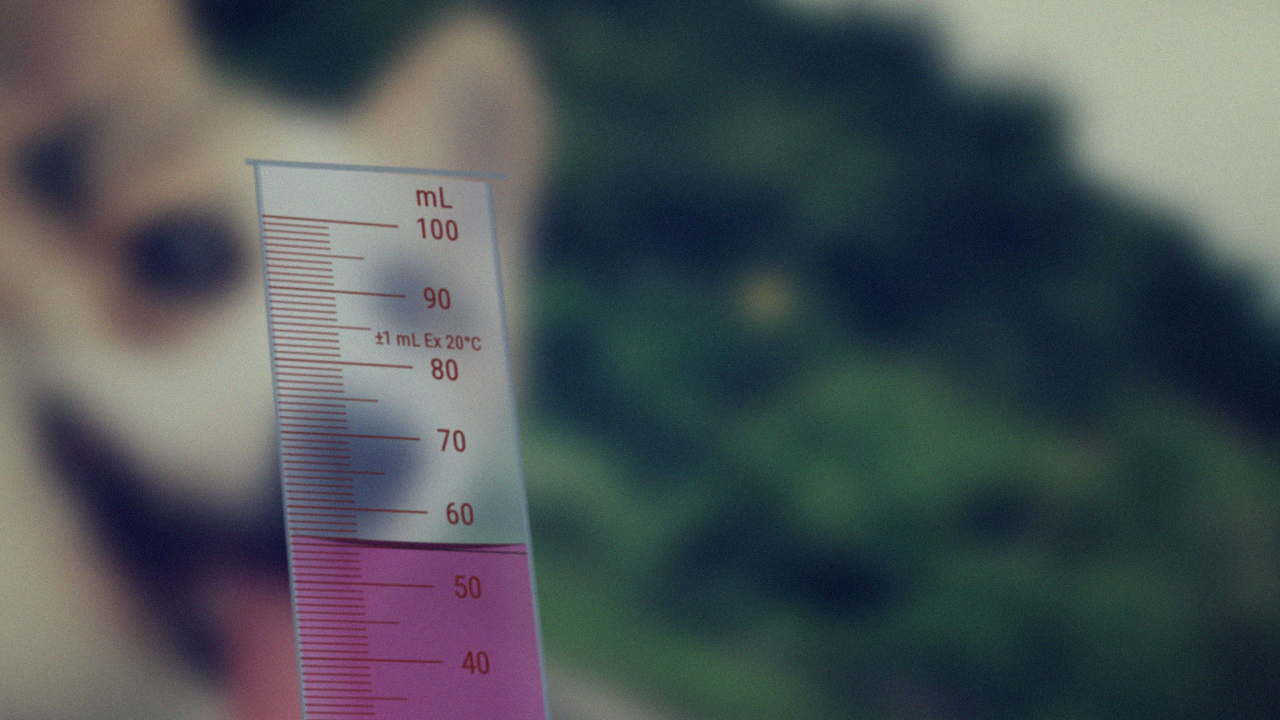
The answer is 55 mL
